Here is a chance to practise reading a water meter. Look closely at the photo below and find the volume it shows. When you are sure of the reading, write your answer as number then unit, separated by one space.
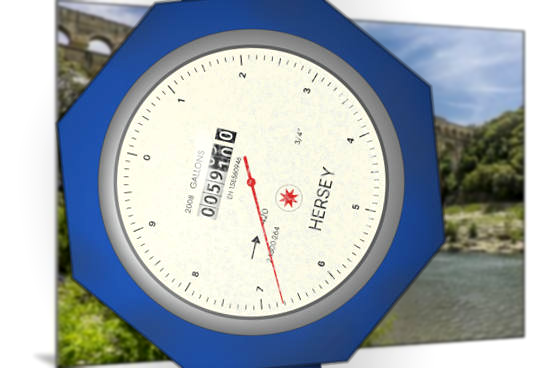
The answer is 59096.7 gal
